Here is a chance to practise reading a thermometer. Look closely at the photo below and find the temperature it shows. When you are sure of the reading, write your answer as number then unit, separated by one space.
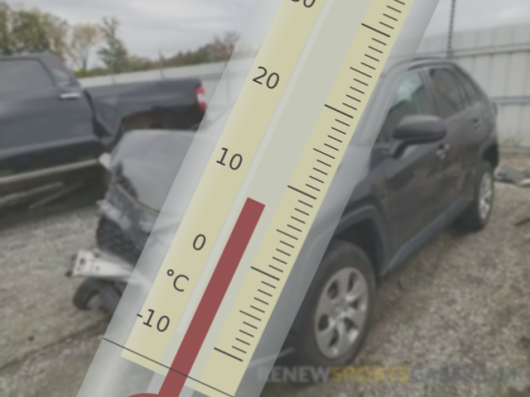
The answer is 7 °C
